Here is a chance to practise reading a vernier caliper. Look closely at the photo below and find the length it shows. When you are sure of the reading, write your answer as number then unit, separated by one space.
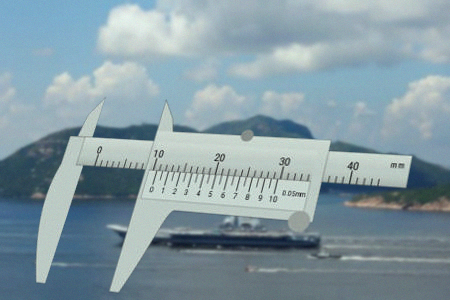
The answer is 10.6 mm
